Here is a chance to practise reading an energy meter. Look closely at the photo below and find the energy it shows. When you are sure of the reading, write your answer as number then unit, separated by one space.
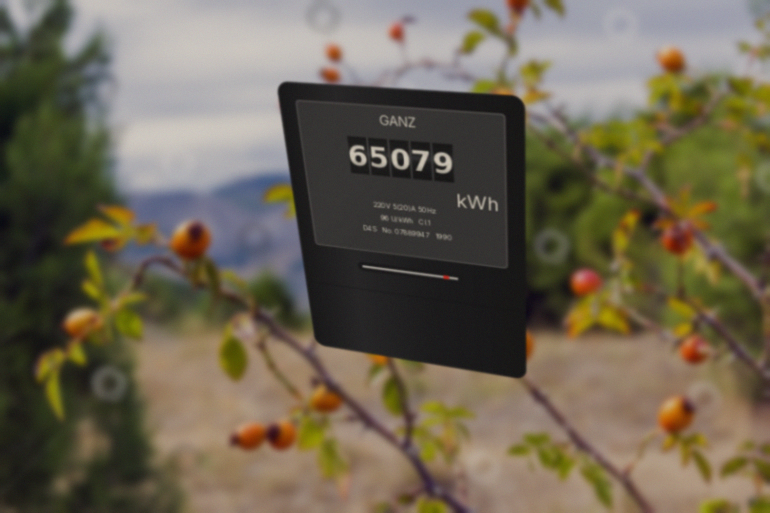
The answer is 65079 kWh
